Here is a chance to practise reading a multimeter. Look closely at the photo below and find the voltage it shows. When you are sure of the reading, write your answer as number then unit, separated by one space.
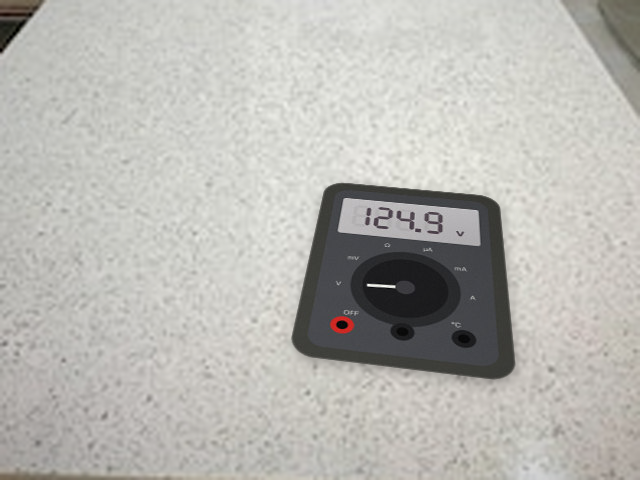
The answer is 124.9 V
